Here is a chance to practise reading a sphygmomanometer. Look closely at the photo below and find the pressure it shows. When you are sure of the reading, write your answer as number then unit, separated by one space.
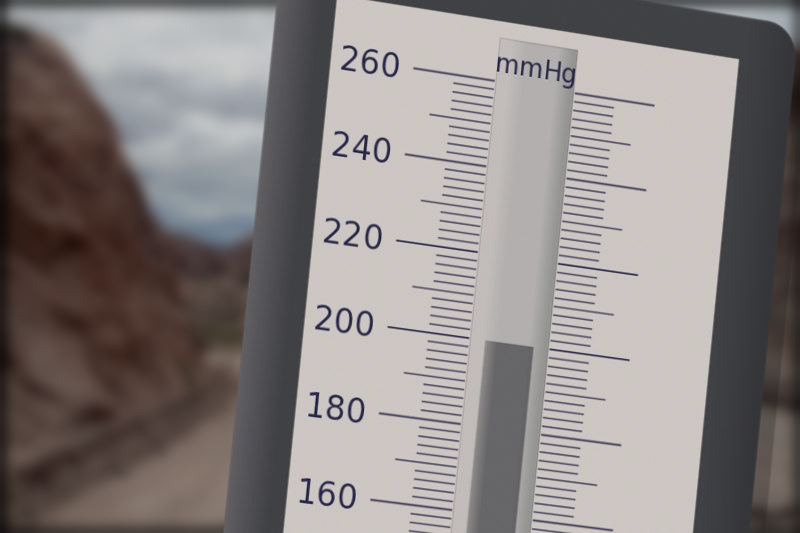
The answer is 200 mmHg
